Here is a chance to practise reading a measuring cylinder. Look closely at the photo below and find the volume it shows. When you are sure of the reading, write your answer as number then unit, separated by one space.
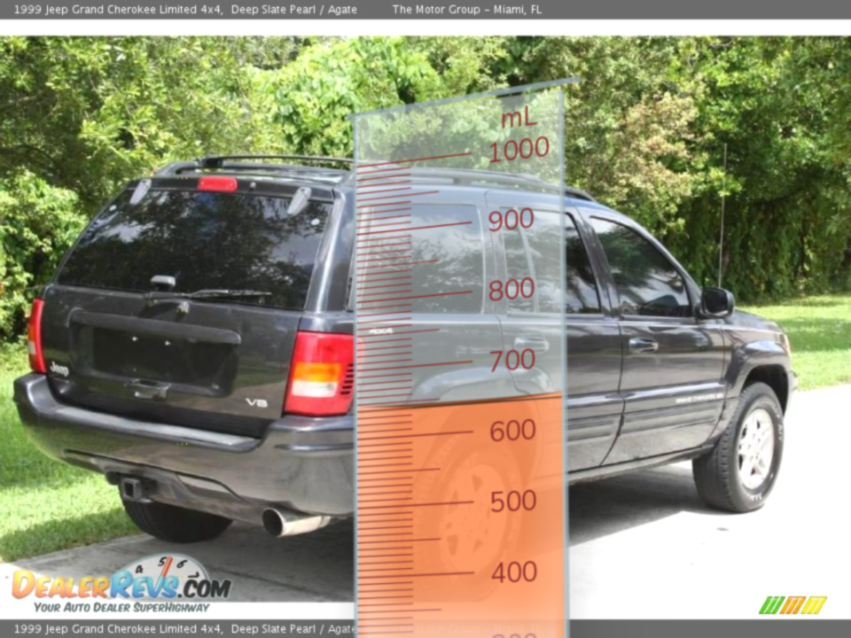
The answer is 640 mL
